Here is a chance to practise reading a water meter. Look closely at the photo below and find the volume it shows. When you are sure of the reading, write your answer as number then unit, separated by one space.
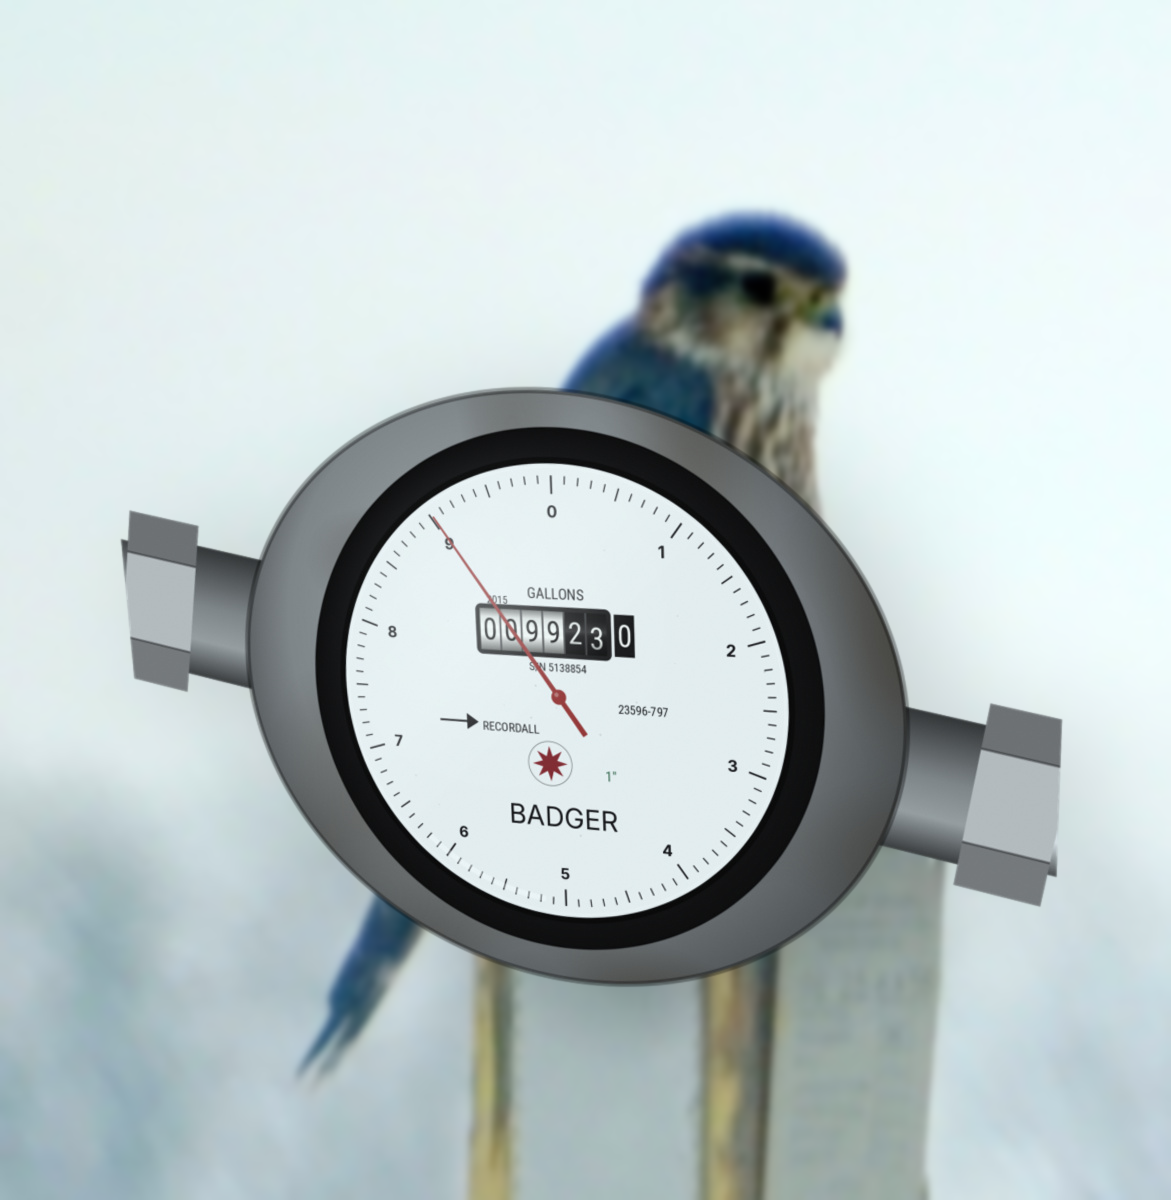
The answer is 99229.0 gal
